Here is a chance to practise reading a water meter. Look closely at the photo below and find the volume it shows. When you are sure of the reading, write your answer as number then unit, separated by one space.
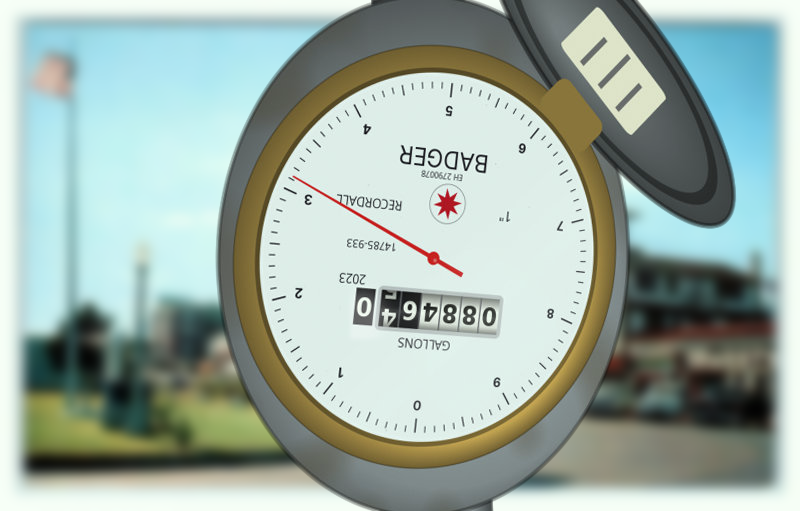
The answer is 884643.1 gal
